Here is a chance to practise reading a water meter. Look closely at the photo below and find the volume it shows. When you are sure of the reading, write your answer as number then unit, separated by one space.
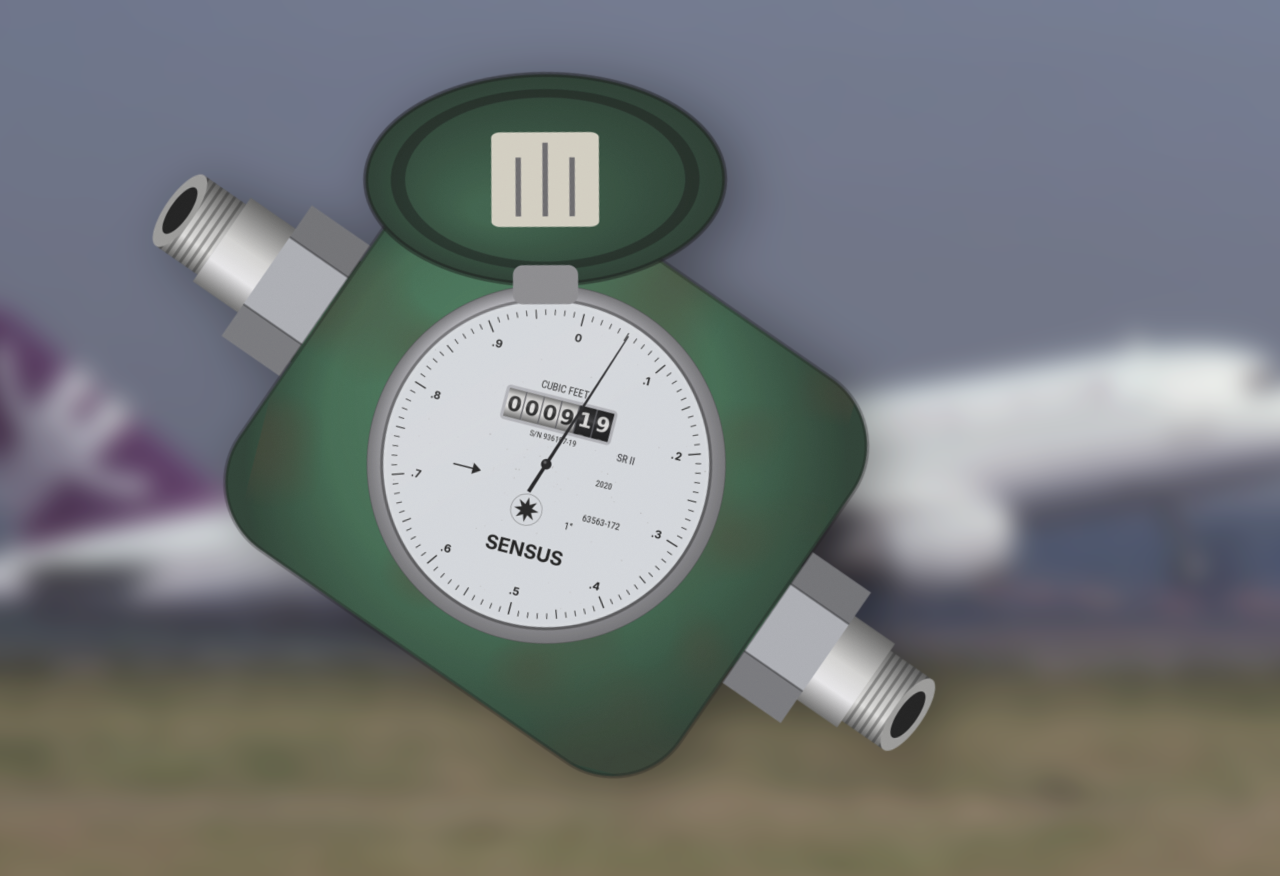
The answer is 919.05 ft³
